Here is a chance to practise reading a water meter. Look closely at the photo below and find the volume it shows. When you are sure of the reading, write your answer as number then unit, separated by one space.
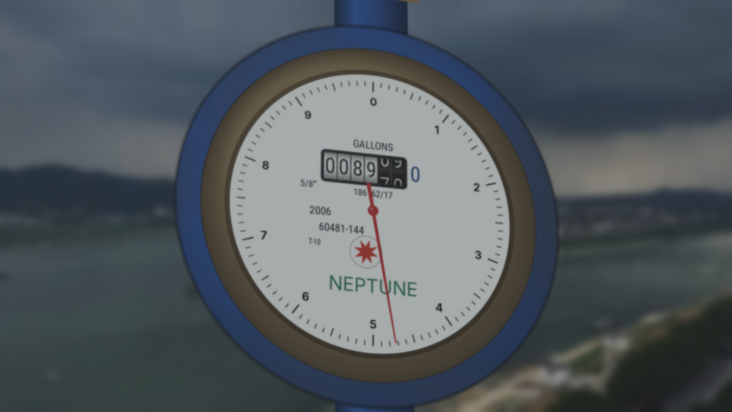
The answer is 89694.7 gal
